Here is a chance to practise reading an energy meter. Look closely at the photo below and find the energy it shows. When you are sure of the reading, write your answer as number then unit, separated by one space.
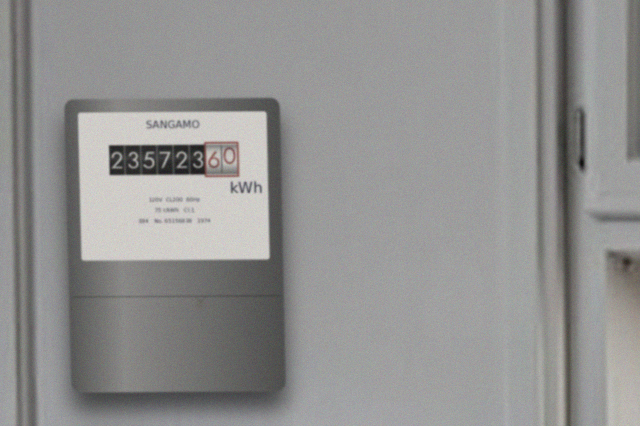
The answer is 235723.60 kWh
